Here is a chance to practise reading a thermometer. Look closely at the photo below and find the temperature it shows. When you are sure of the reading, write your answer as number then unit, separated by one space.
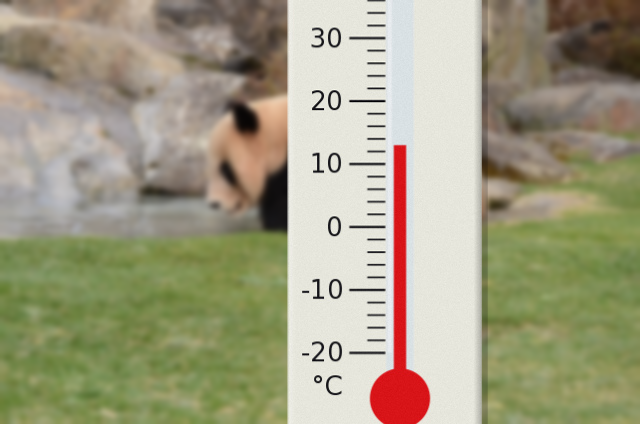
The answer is 13 °C
